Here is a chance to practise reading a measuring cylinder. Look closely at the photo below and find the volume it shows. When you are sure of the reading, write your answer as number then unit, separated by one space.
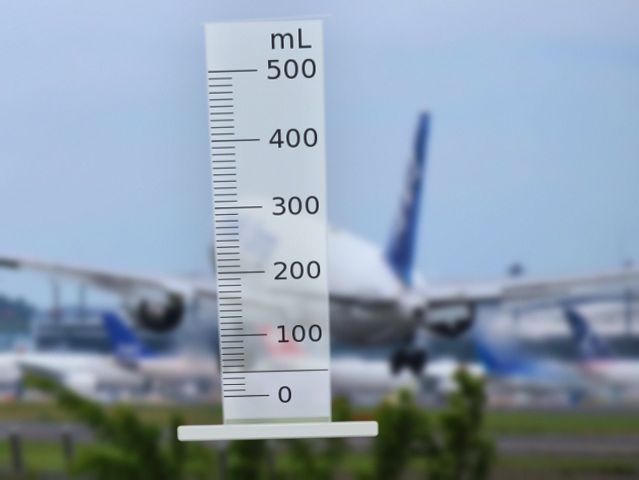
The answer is 40 mL
